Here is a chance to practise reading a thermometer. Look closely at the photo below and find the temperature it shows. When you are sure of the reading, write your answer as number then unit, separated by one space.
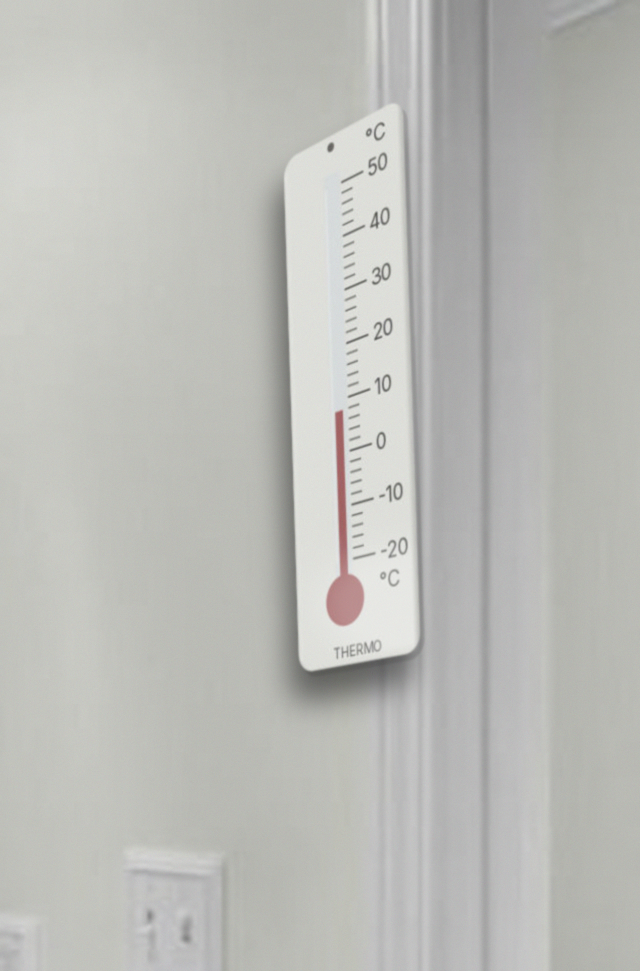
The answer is 8 °C
